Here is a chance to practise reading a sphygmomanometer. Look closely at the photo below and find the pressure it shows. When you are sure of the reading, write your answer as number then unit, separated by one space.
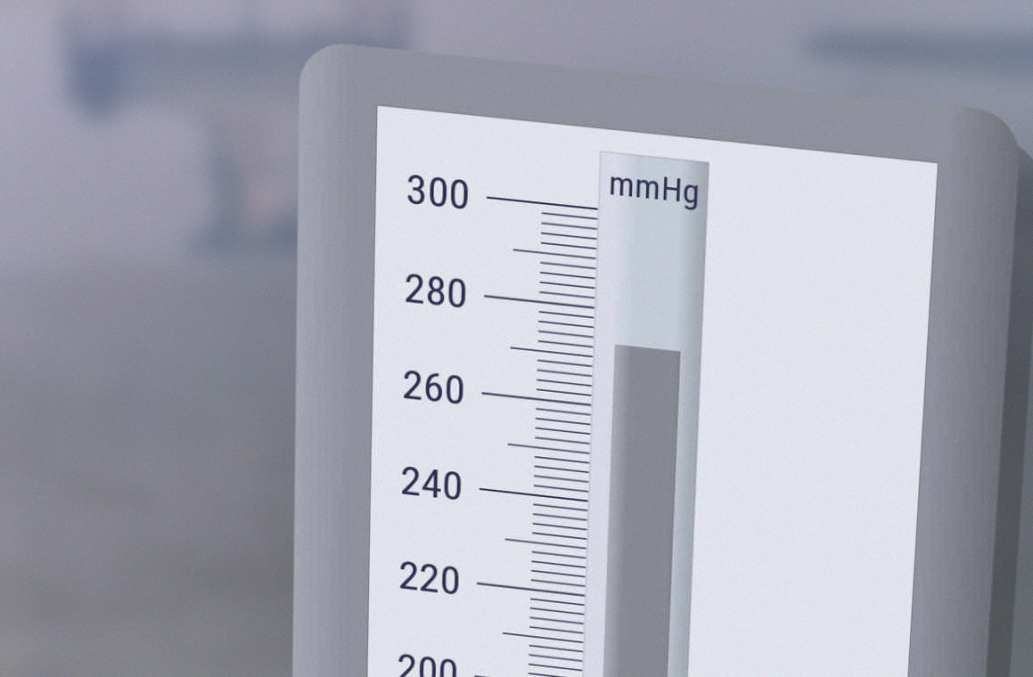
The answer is 273 mmHg
